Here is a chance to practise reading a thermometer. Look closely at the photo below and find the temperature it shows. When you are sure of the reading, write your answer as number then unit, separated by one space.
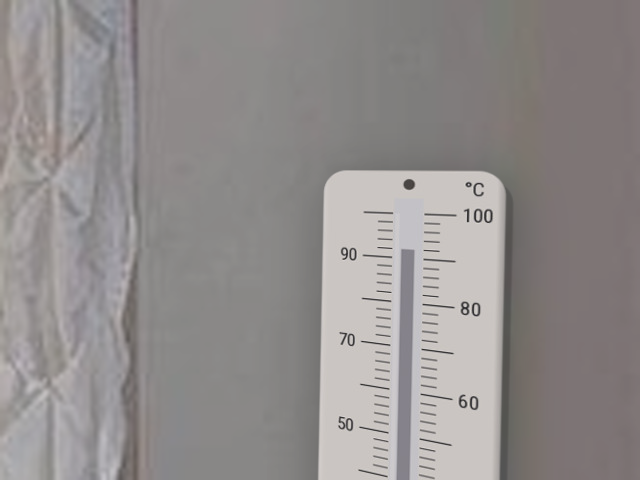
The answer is 92 °C
